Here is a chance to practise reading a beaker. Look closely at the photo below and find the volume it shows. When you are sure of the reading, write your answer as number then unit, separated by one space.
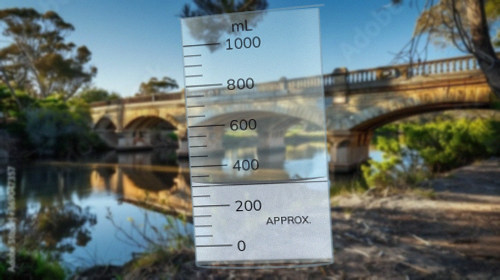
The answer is 300 mL
